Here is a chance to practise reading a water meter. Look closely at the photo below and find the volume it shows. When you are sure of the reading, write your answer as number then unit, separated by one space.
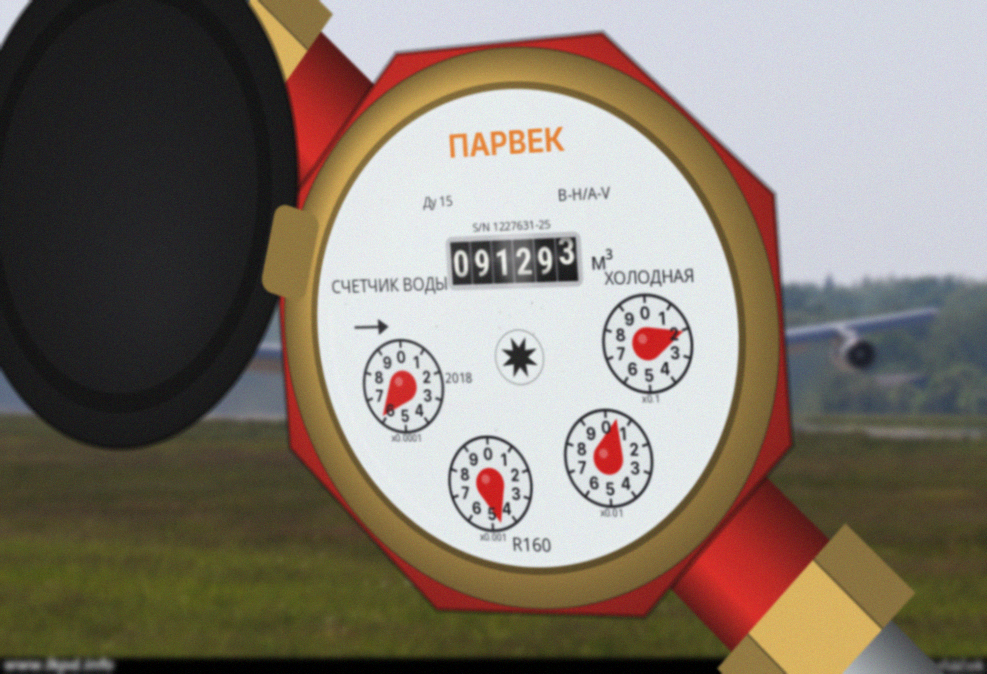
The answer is 91293.2046 m³
